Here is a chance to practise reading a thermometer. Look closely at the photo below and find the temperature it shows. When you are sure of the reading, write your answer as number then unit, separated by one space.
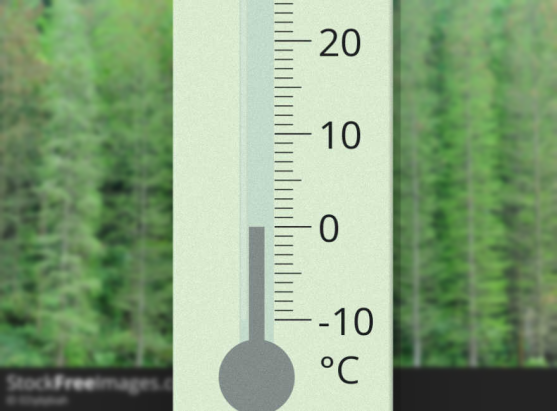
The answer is 0 °C
